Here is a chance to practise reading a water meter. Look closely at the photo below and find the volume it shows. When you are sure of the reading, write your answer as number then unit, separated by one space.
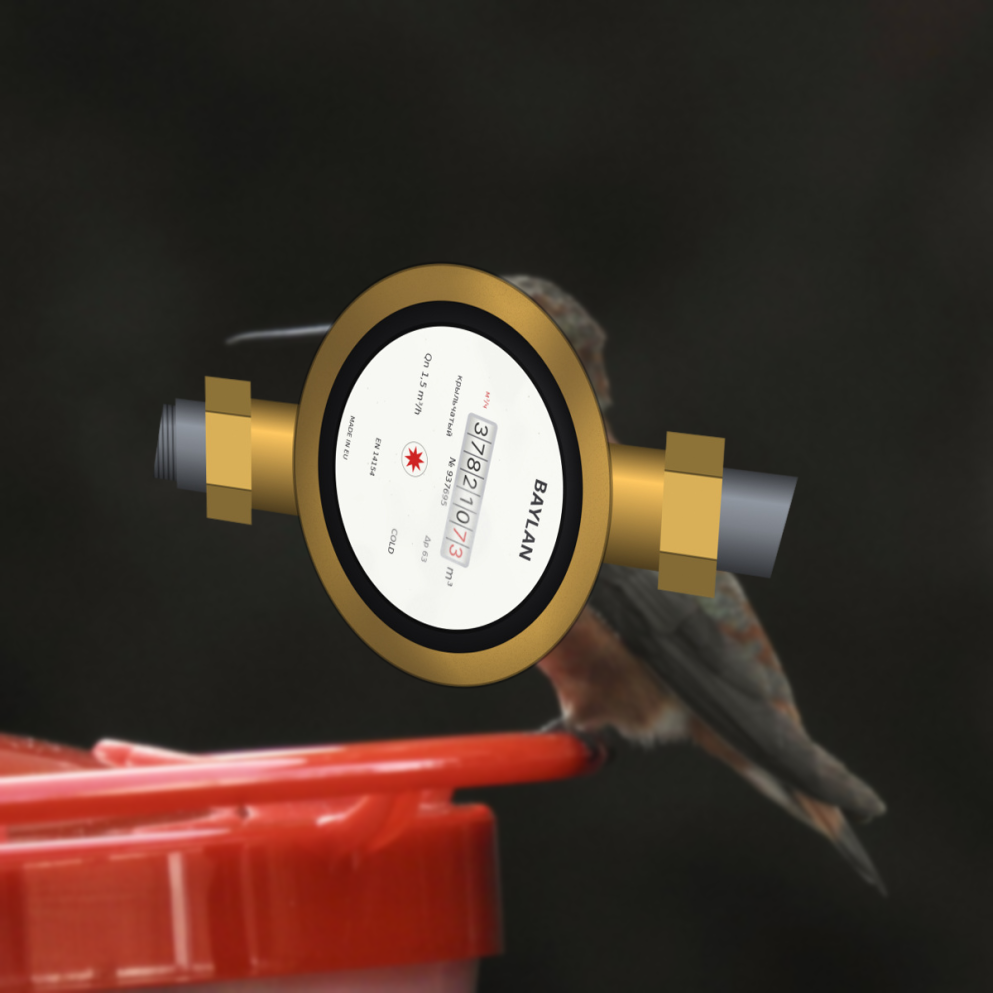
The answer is 378210.73 m³
